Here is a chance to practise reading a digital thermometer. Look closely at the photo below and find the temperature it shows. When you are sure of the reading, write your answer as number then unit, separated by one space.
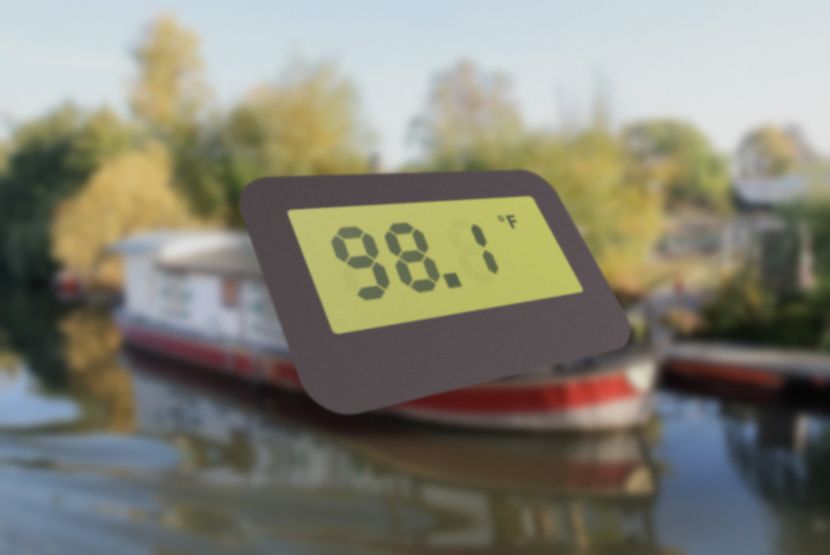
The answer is 98.1 °F
